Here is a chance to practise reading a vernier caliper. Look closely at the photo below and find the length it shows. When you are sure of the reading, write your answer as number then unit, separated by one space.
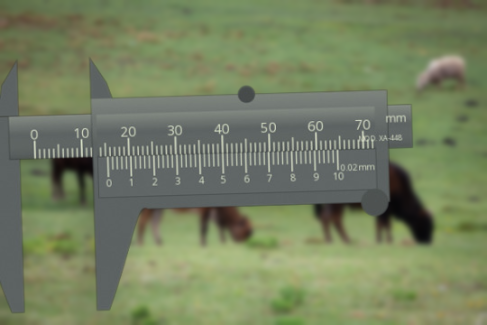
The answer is 15.5 mm
